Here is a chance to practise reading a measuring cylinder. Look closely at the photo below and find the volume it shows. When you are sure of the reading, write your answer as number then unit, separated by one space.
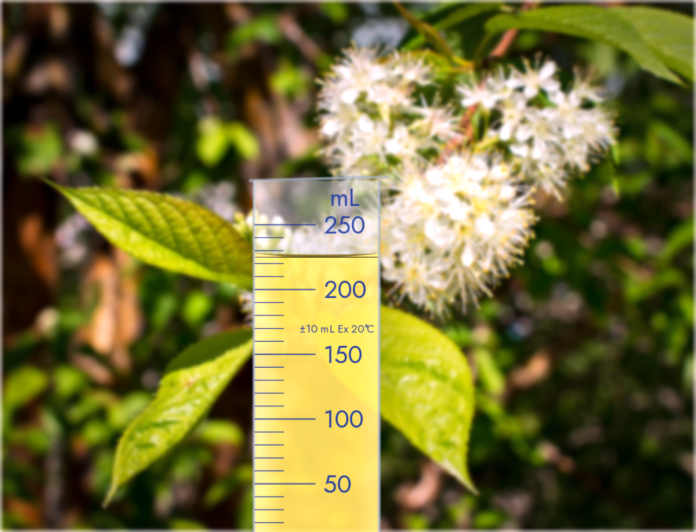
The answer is 225 mL
